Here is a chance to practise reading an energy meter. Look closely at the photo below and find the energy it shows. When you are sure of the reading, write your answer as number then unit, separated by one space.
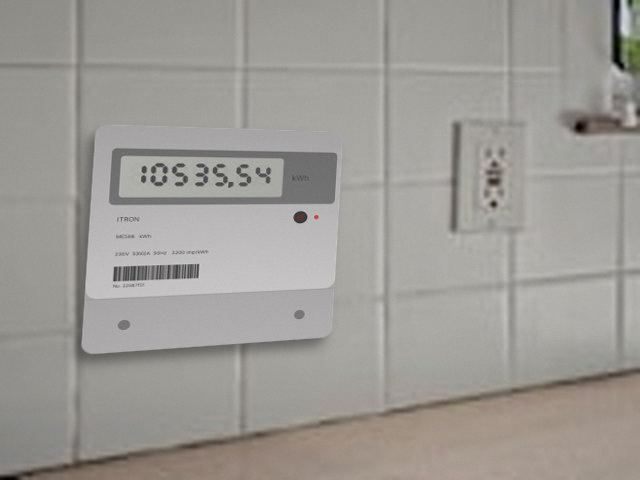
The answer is 10535.54 kWh
